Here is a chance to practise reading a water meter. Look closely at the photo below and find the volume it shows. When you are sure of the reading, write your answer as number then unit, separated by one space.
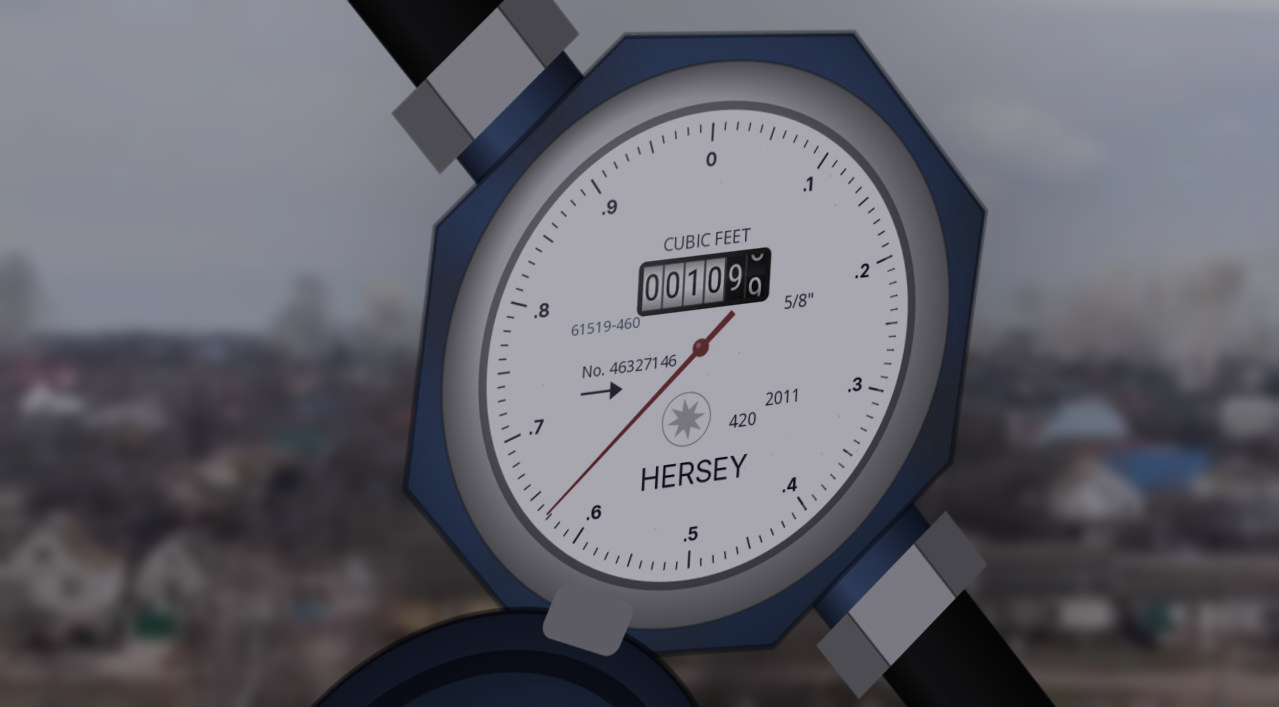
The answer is 1098.63 ft³
